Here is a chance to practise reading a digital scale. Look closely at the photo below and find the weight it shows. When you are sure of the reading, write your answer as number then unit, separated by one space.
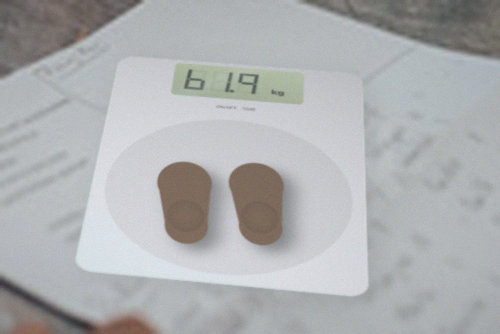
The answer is 61.9 kg
